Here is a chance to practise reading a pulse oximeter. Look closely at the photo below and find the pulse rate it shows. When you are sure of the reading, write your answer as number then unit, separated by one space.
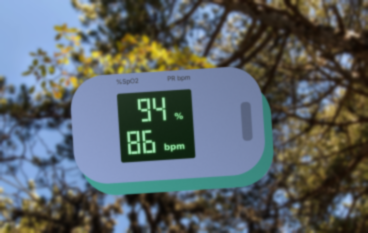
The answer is 86 bpm
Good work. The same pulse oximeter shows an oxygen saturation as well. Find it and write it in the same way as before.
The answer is 94 %
